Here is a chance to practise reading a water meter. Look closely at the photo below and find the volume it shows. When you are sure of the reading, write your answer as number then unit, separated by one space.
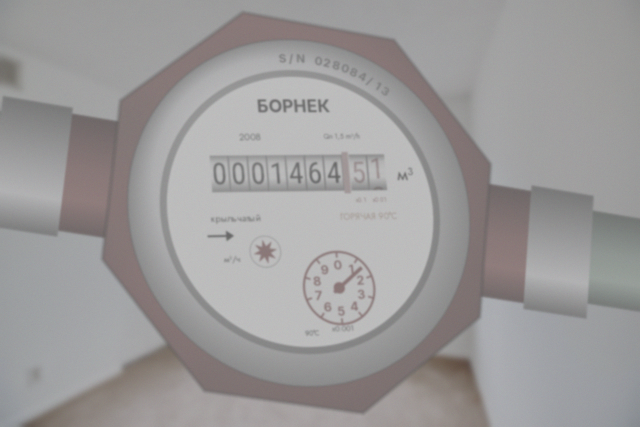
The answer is 1464.511 m³
